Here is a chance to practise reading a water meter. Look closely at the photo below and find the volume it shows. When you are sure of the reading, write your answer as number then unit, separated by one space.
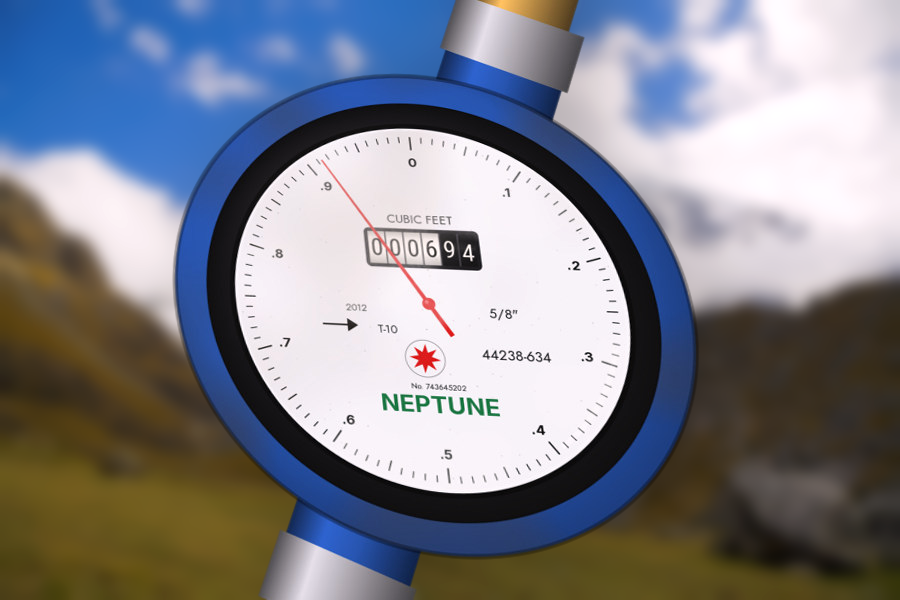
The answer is 693.91 ft³
